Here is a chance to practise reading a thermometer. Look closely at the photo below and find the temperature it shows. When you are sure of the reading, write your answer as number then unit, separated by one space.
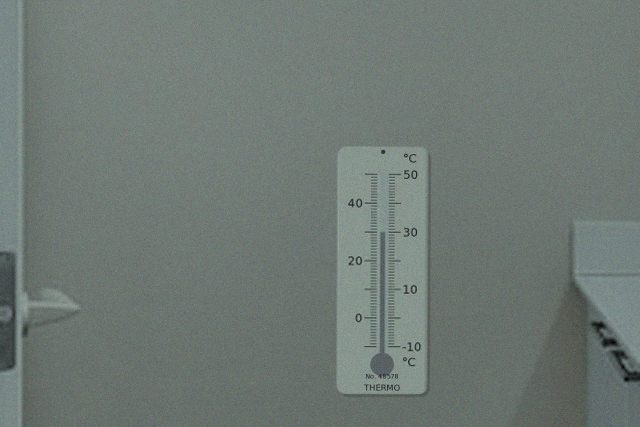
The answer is 30 °C
